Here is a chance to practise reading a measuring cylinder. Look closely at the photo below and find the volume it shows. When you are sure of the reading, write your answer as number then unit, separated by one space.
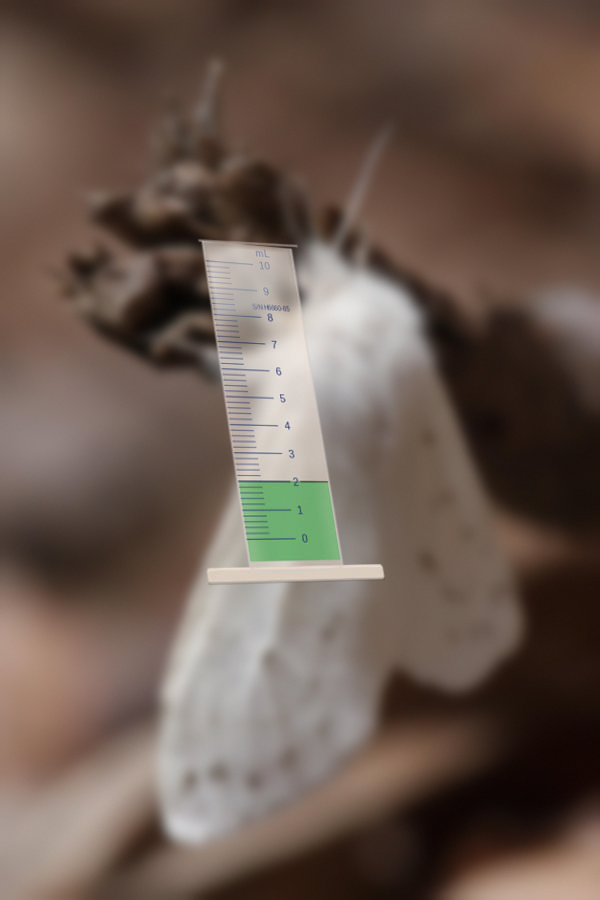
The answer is 2 mL
